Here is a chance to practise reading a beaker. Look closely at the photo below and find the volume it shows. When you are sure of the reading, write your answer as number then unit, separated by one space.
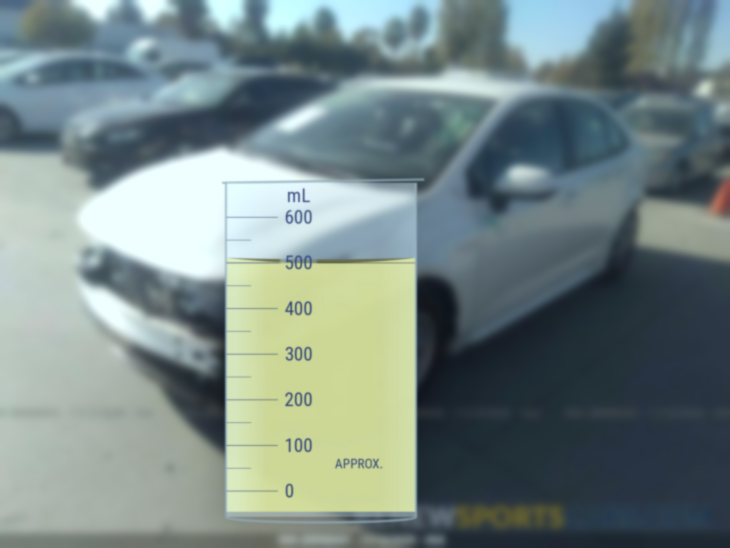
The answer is 500 mL
